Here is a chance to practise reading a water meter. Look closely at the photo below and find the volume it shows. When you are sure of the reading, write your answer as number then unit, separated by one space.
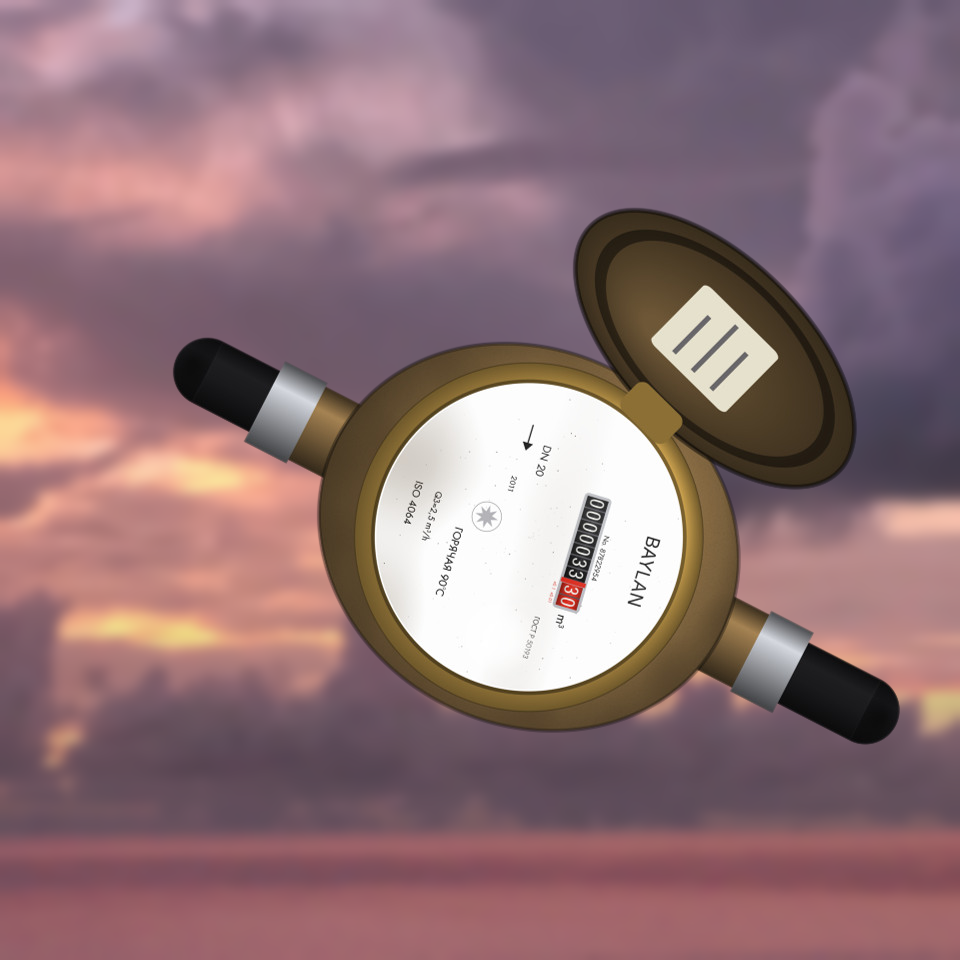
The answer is 33.30 m³
